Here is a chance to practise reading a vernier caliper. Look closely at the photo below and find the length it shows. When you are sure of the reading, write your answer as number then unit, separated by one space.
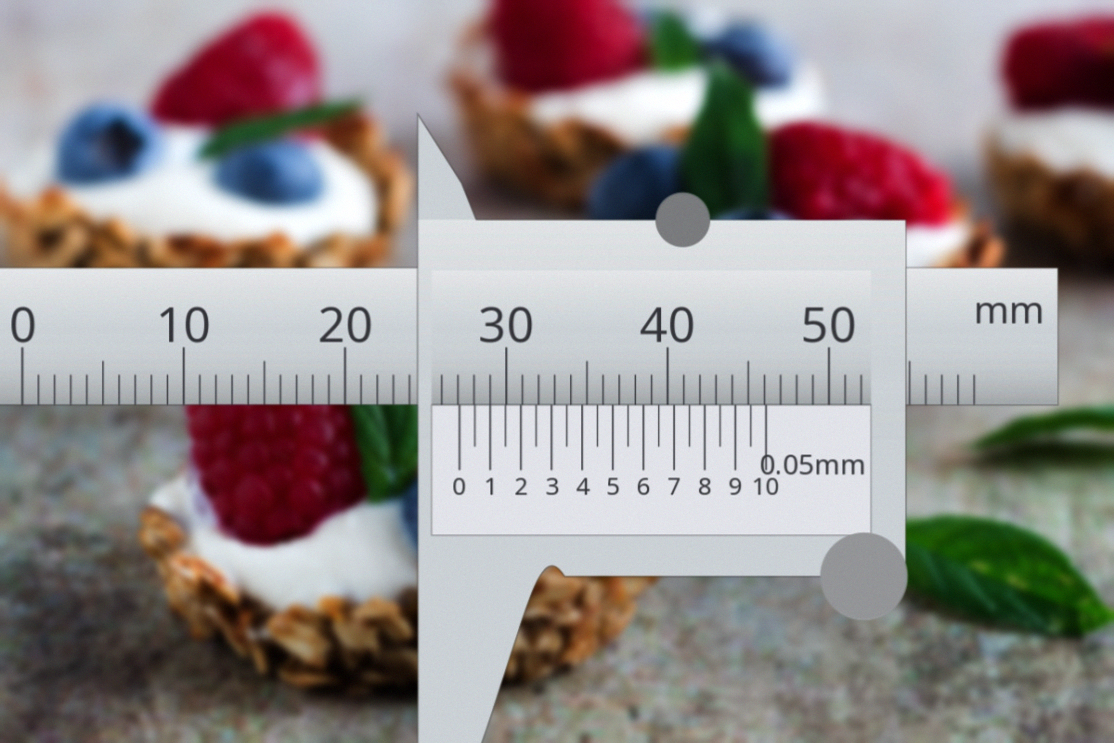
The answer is 27.1 mm
